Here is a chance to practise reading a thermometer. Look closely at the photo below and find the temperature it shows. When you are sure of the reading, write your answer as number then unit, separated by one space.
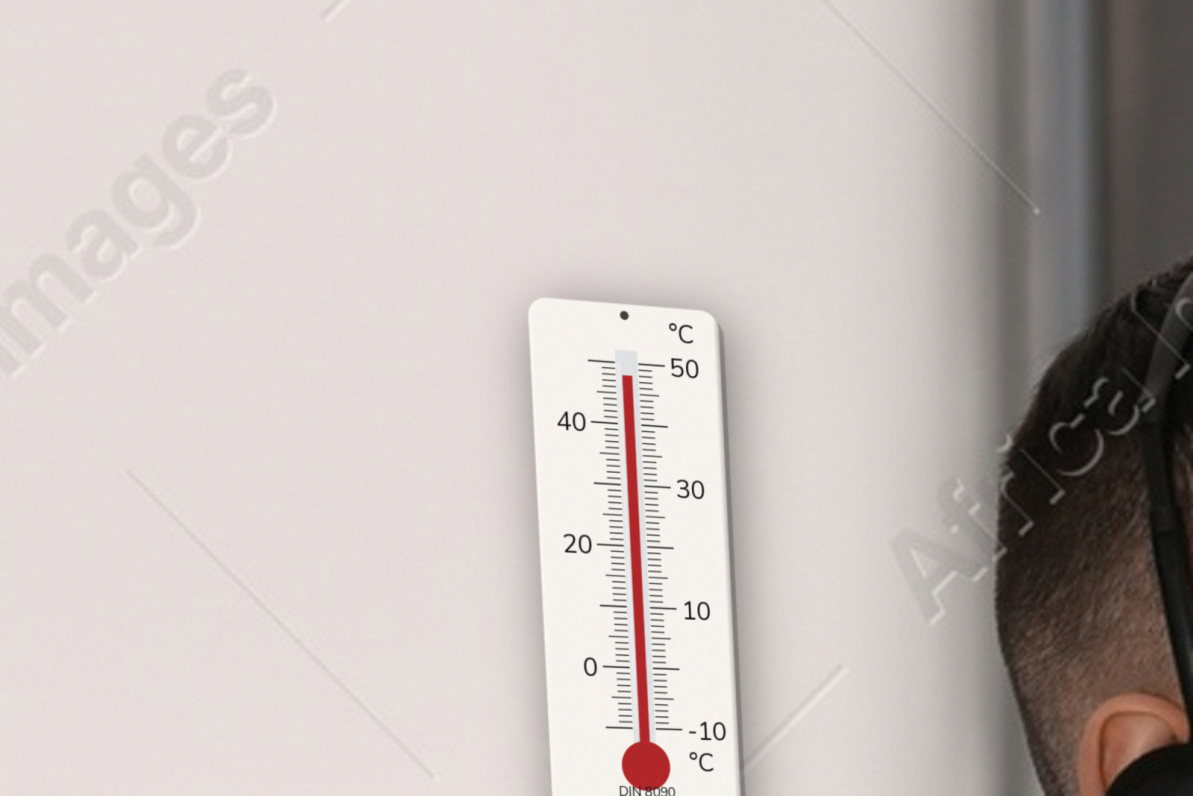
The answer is 48 °C
